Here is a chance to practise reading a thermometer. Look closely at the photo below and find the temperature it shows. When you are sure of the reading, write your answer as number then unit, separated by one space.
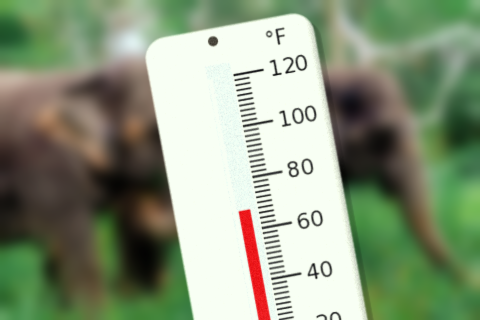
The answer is 68 °F
